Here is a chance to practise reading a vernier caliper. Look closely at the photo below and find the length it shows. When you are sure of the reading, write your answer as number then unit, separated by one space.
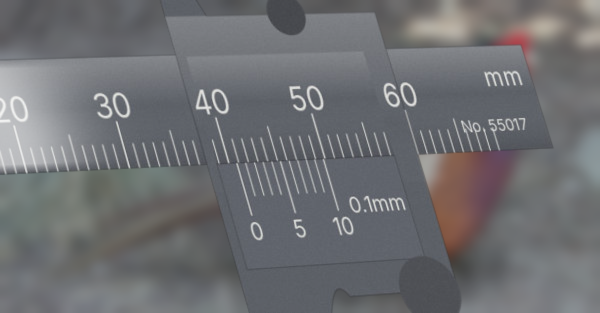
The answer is 40.8 mm
